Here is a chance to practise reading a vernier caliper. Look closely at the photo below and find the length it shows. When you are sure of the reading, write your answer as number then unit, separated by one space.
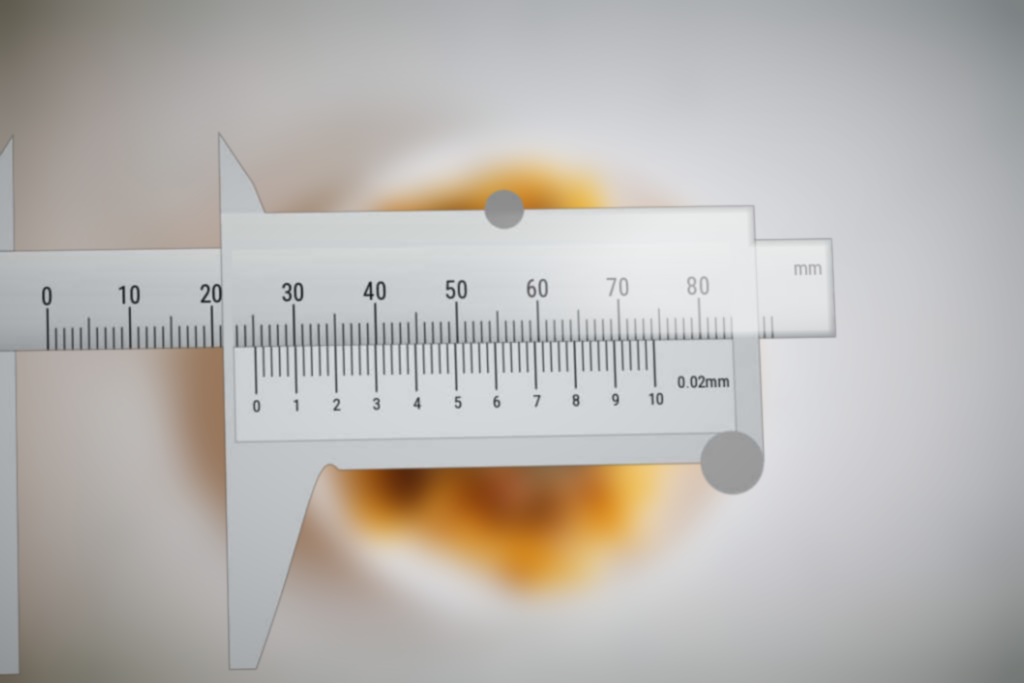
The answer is 25.2 mm
